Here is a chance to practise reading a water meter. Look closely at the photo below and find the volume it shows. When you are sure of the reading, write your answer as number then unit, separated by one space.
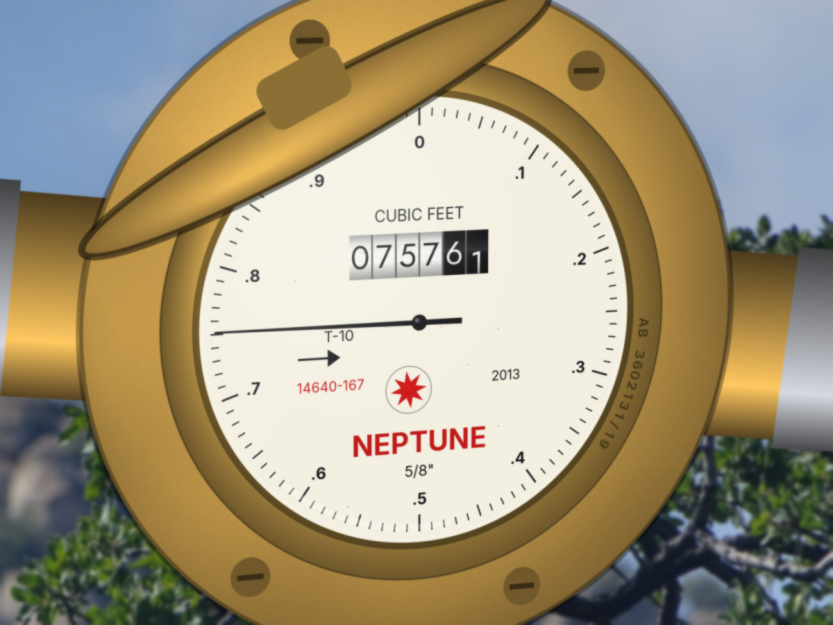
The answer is 75760.75 ft³
